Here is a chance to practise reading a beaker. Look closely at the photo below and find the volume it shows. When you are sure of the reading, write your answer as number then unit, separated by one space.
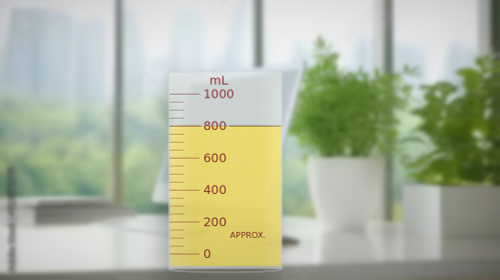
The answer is 800 mL
